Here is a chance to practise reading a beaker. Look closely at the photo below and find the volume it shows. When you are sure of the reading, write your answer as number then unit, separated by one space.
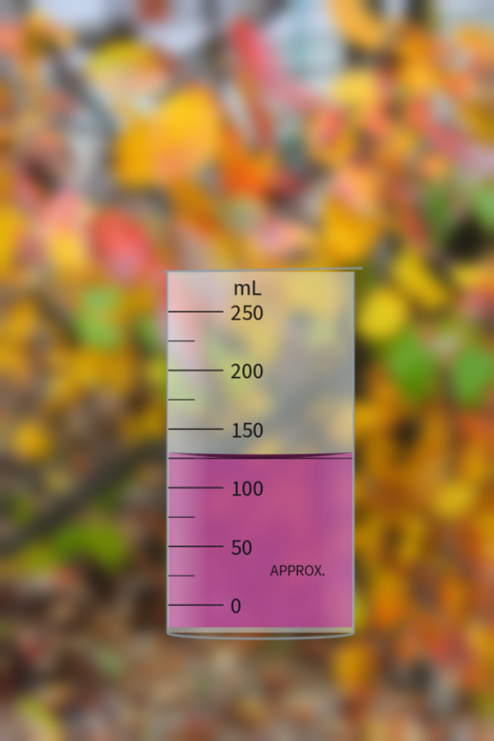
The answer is 125 mL
